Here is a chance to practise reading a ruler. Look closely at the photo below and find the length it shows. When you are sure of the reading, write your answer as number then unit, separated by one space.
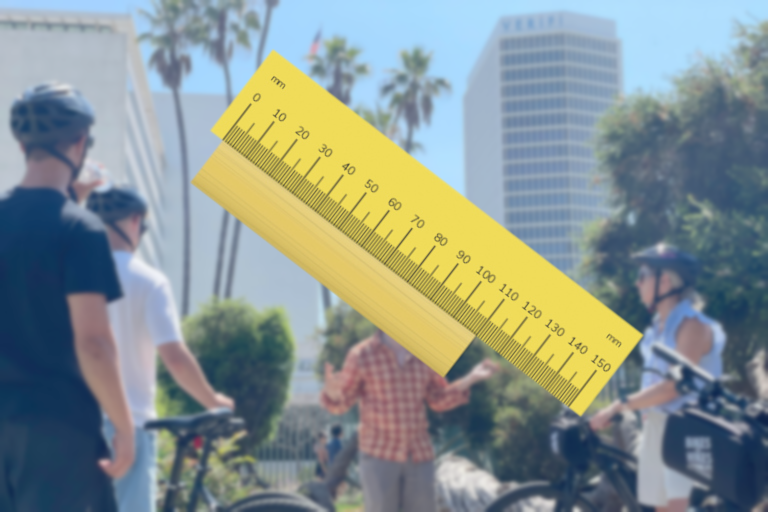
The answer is 110 mm
